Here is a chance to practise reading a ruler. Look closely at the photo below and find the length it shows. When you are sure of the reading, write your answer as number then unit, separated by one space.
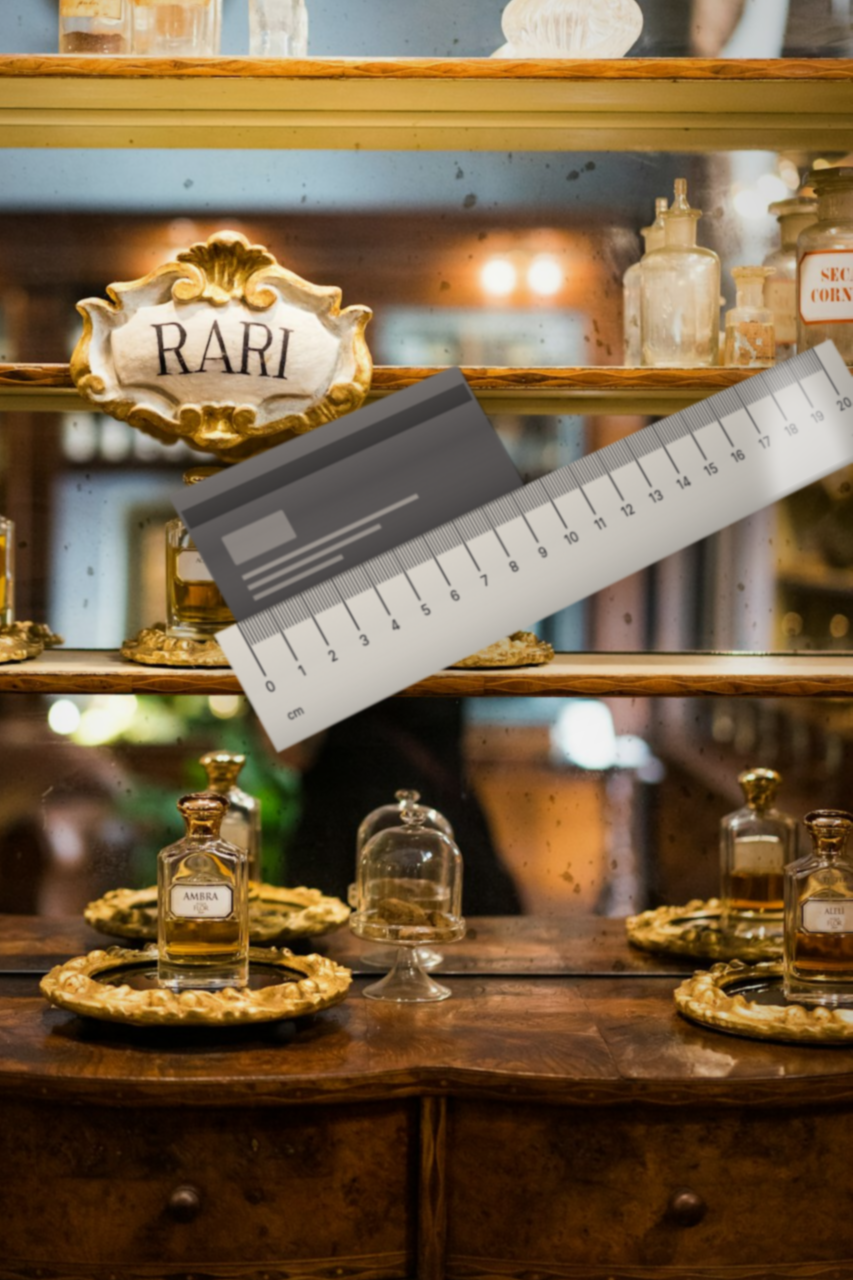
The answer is 9.5 cm
